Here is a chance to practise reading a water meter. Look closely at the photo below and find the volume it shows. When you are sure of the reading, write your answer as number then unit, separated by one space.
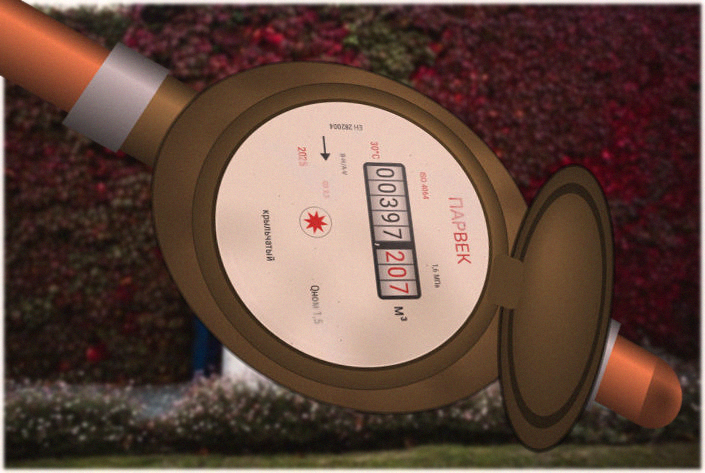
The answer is 397.207 m³
